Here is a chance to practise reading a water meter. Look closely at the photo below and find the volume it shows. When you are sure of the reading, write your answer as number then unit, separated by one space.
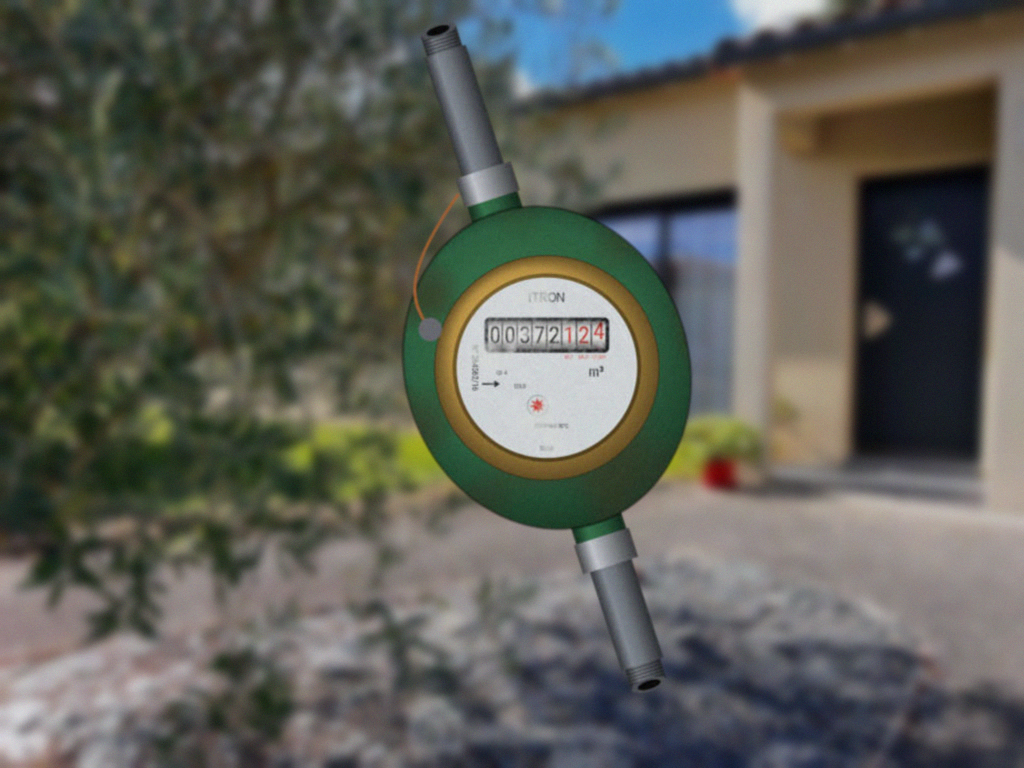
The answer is 372.124 m³
